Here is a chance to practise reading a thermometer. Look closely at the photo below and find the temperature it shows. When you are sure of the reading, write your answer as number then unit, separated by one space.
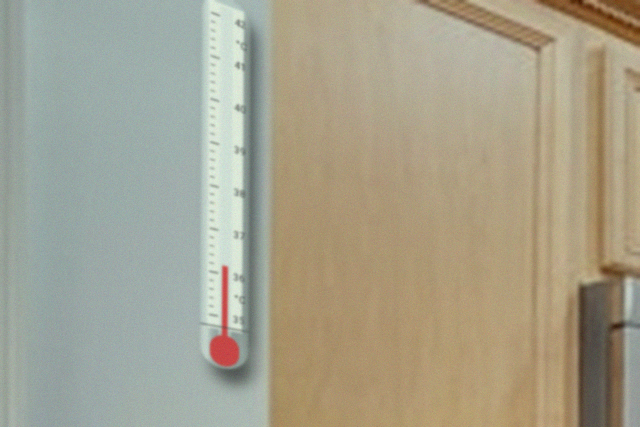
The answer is 36.2 °C
